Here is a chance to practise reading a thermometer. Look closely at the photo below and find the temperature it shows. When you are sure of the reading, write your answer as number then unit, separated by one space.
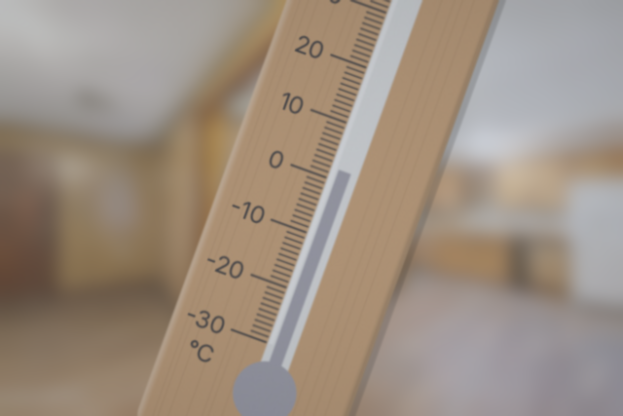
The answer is 2 °C
